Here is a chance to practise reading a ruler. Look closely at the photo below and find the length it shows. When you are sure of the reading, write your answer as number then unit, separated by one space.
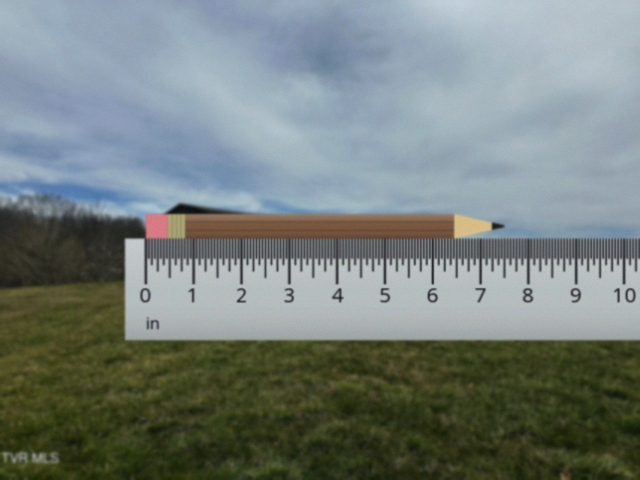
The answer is 7.5 in
